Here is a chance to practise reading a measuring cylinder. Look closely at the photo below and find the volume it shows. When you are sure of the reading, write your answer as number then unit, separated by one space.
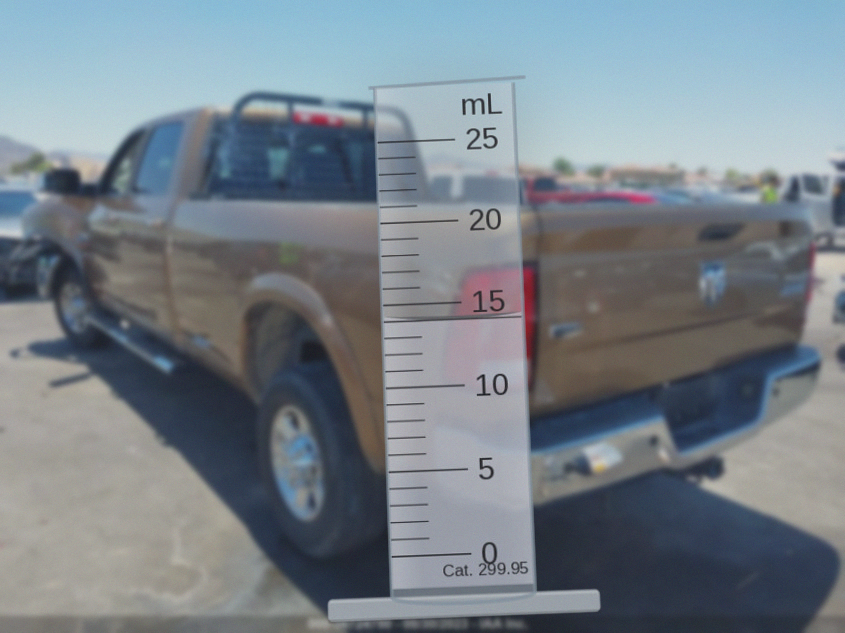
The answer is 14 mL
